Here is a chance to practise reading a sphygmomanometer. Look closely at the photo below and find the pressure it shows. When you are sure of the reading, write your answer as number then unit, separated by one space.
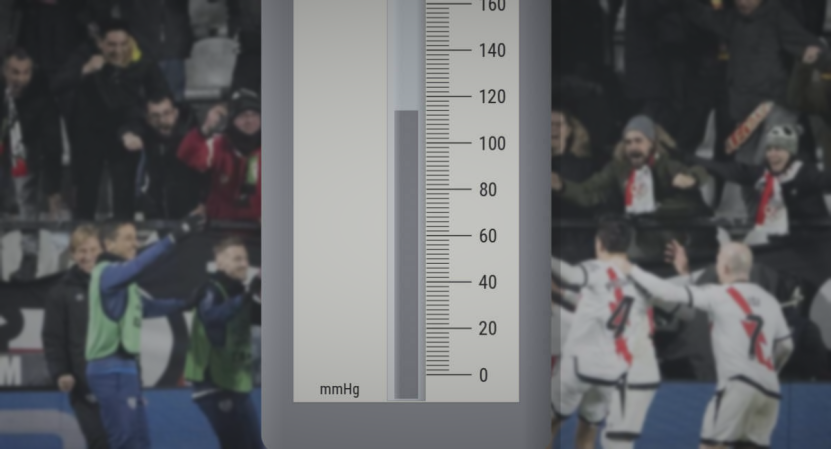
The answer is 114 mmHg
